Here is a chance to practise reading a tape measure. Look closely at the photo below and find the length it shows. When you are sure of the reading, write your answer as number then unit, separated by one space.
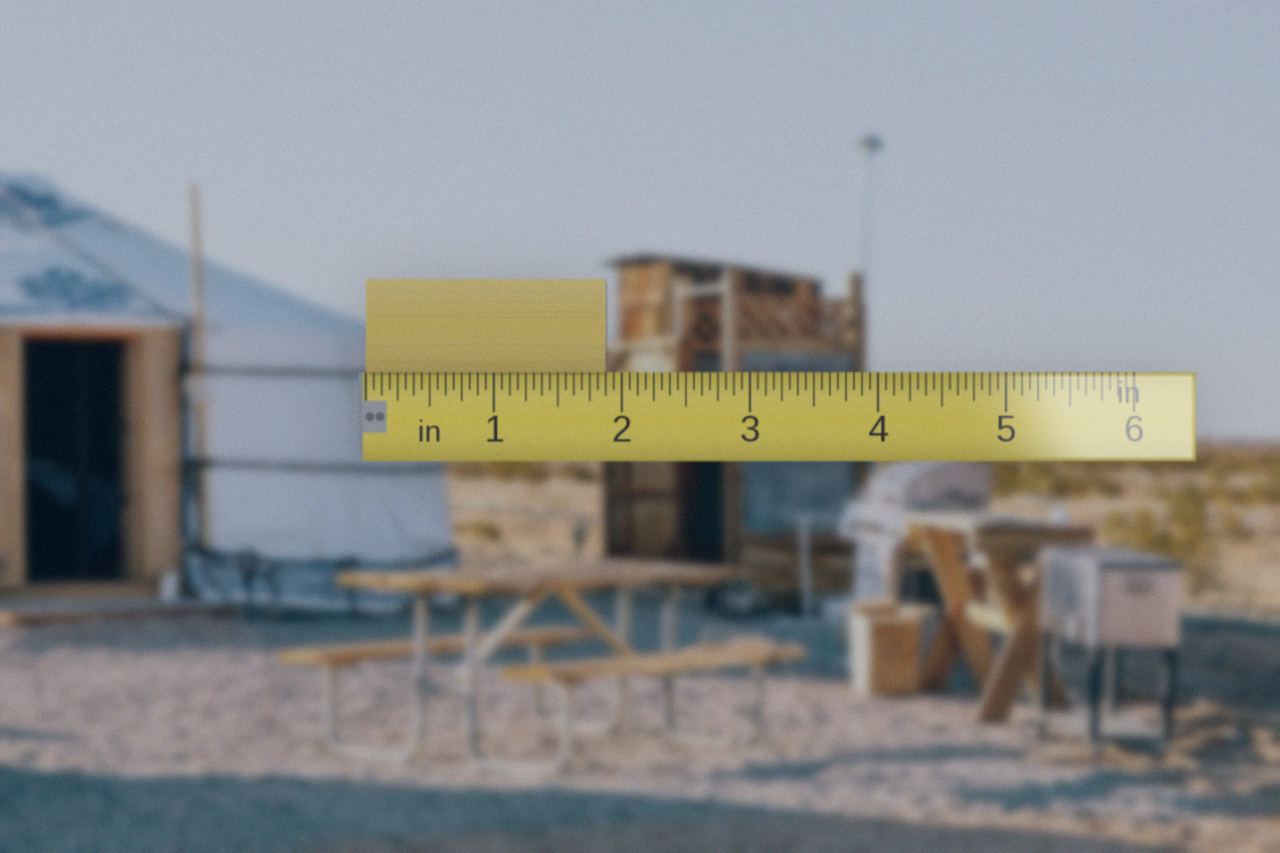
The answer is 1.875 in
